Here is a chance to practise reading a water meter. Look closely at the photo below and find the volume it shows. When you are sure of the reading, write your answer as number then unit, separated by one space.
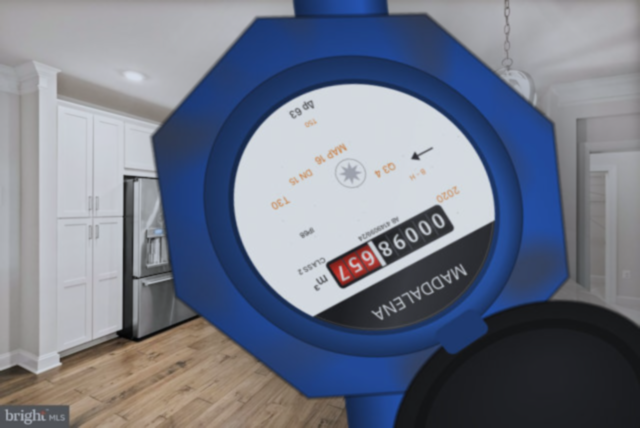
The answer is 98.657 m³
